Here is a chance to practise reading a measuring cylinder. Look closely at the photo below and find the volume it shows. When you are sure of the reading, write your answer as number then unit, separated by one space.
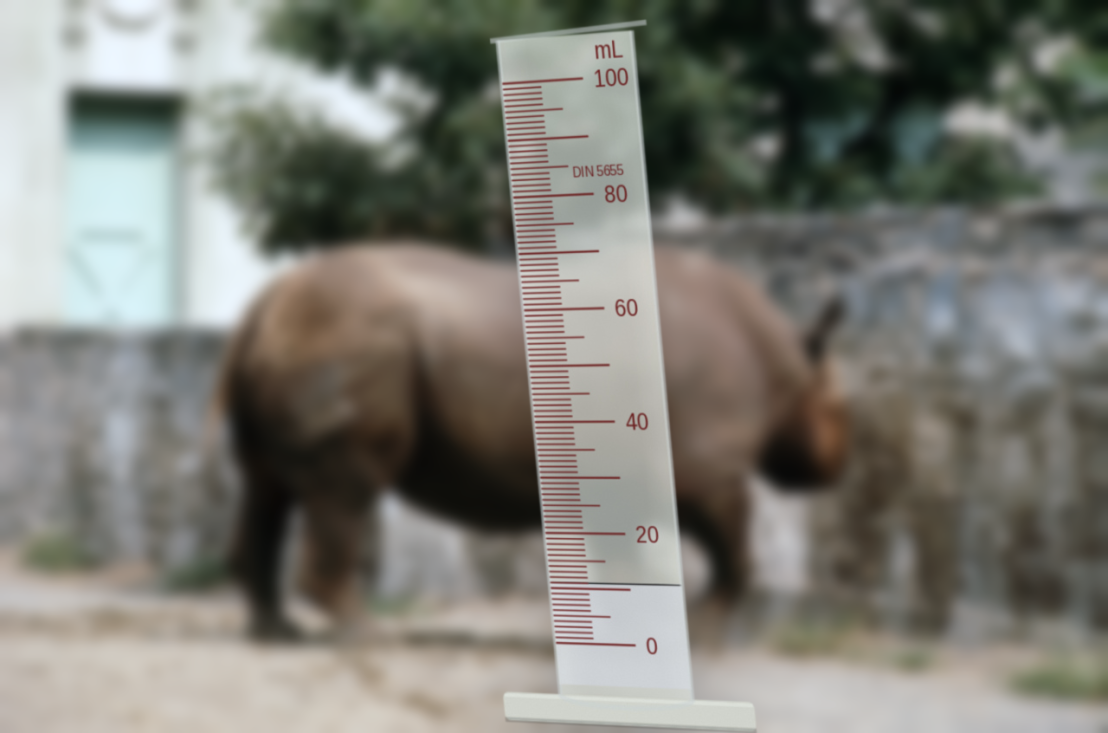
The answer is 11 mL
